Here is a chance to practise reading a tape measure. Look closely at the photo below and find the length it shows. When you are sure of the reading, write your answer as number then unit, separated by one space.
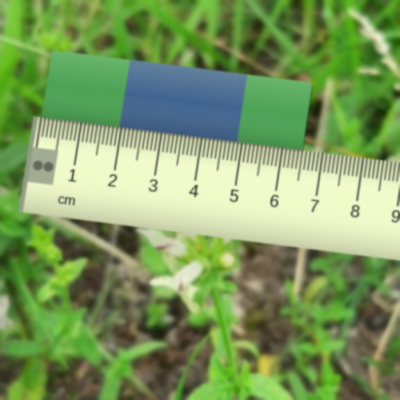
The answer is 6.5 cm
